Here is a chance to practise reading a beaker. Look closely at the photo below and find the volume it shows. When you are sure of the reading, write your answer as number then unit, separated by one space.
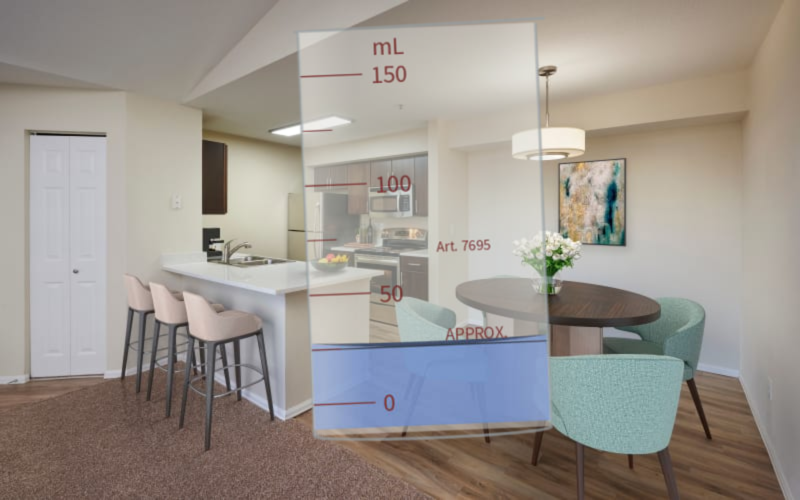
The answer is 25 mL
